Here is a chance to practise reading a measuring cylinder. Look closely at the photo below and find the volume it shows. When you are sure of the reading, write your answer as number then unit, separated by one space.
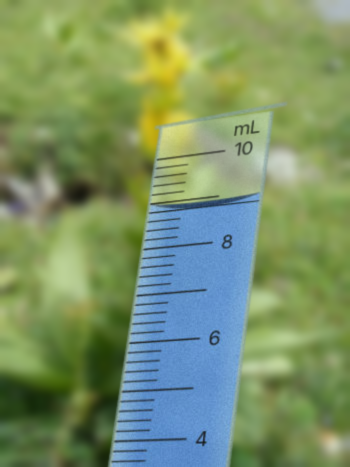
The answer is 8.8 mL
